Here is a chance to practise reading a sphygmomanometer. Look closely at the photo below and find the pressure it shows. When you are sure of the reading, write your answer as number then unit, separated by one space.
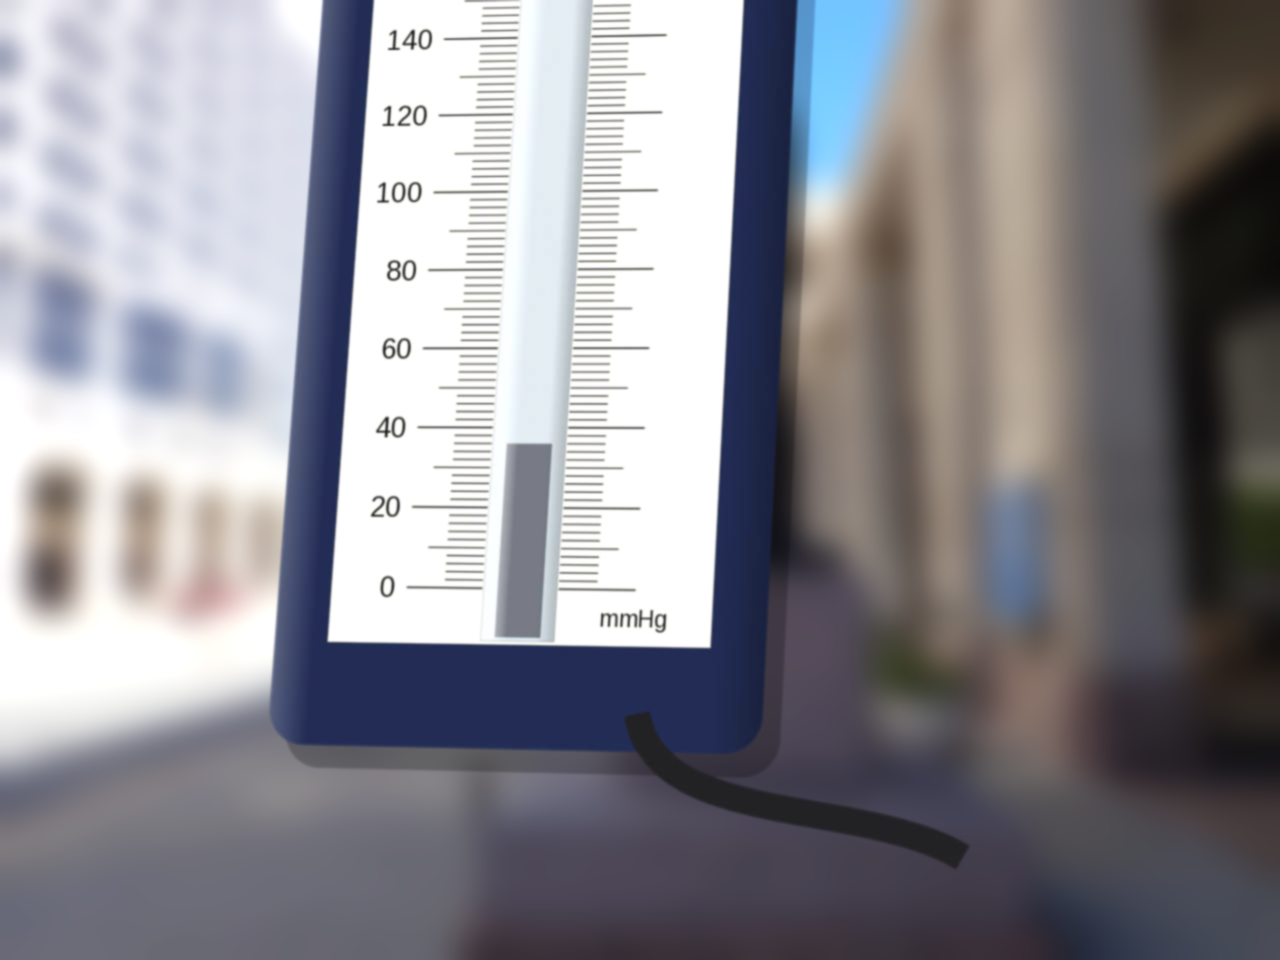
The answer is 36 mmHg
